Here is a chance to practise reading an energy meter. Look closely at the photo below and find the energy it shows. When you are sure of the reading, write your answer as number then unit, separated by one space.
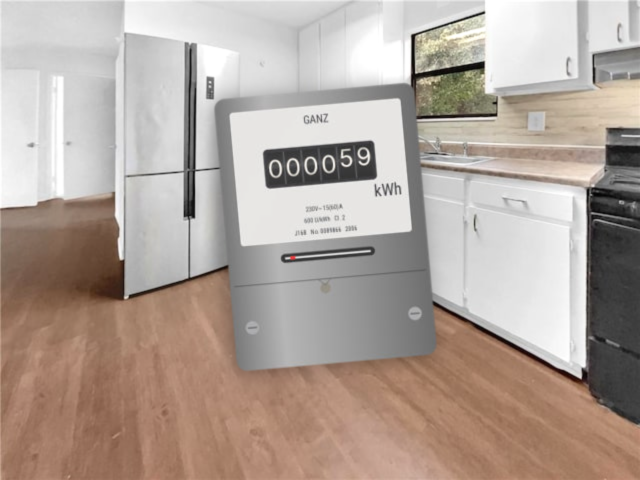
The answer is 59 kWh
